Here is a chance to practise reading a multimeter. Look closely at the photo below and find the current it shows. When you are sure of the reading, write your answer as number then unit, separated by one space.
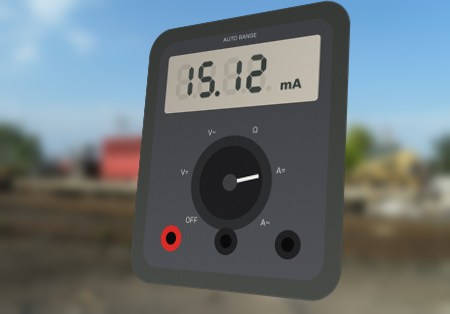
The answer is 15.12 mA
